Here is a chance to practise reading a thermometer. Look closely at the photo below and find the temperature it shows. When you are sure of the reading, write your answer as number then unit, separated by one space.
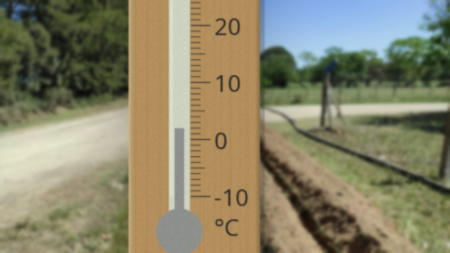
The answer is 2 °C
